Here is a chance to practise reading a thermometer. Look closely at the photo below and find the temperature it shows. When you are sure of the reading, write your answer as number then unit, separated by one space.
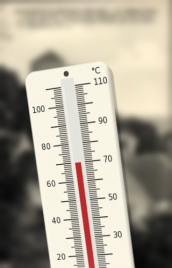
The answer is 70 °C
